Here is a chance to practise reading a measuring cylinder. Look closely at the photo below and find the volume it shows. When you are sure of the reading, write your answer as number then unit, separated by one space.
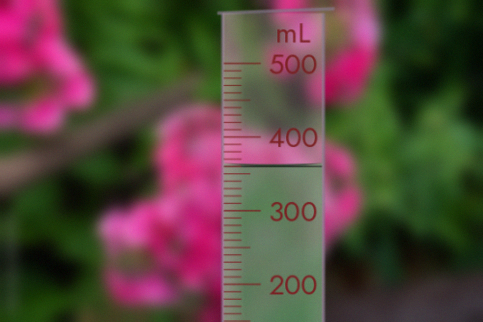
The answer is 360 mL
